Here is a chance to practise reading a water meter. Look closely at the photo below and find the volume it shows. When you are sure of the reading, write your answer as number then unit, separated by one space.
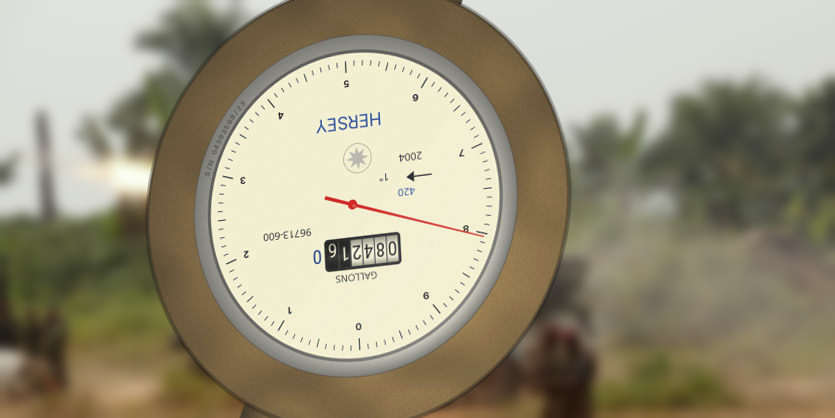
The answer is 842158.0 gal
